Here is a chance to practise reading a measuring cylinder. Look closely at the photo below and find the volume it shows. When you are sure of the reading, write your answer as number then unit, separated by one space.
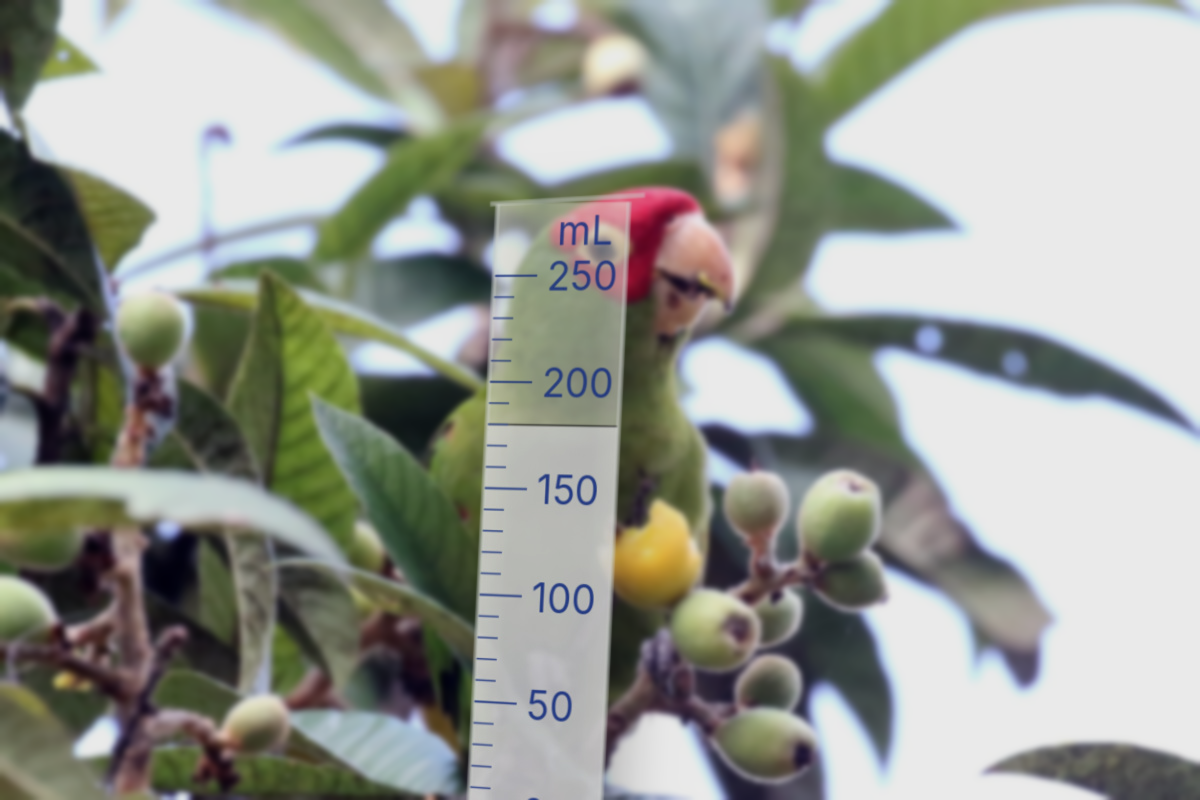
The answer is 180 mL
